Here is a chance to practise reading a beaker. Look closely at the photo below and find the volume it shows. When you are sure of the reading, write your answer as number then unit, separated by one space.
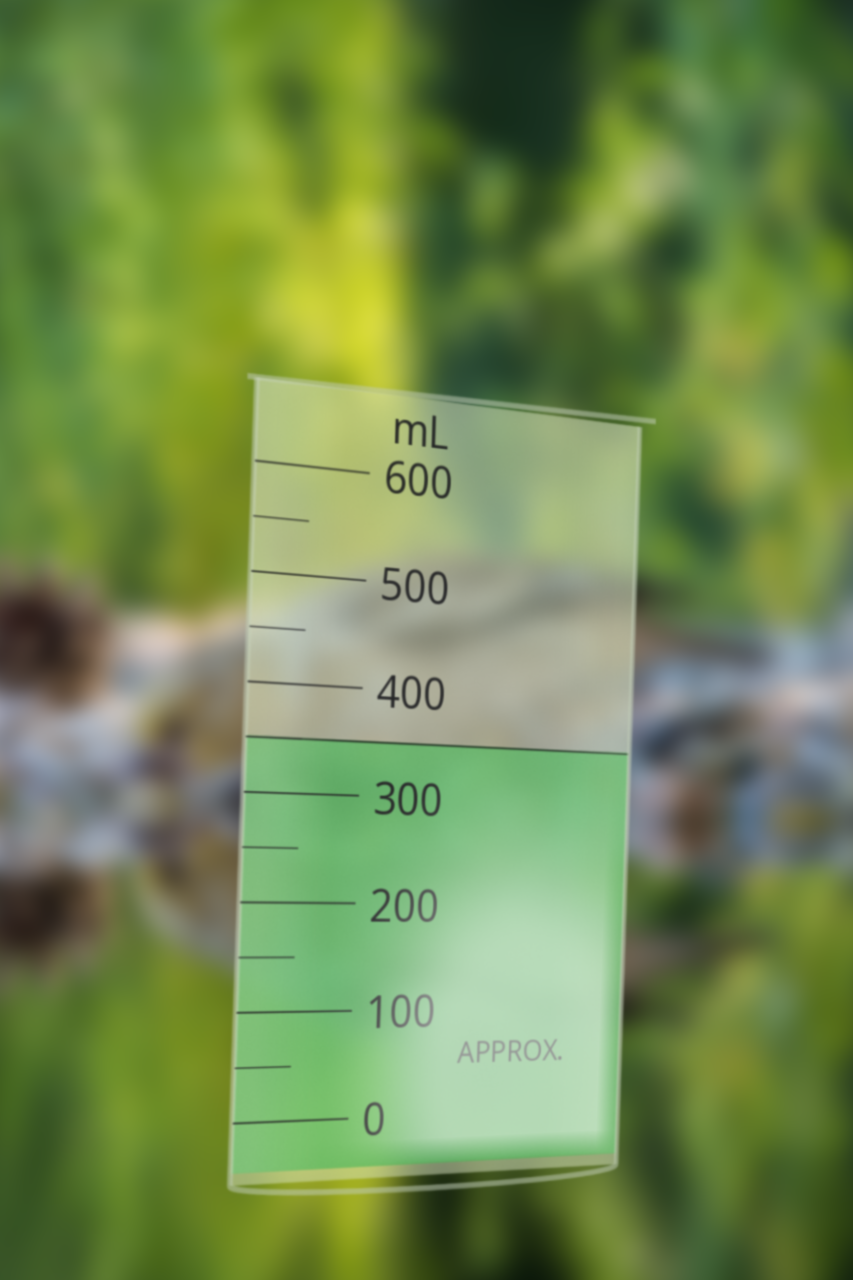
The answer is 350 mL
